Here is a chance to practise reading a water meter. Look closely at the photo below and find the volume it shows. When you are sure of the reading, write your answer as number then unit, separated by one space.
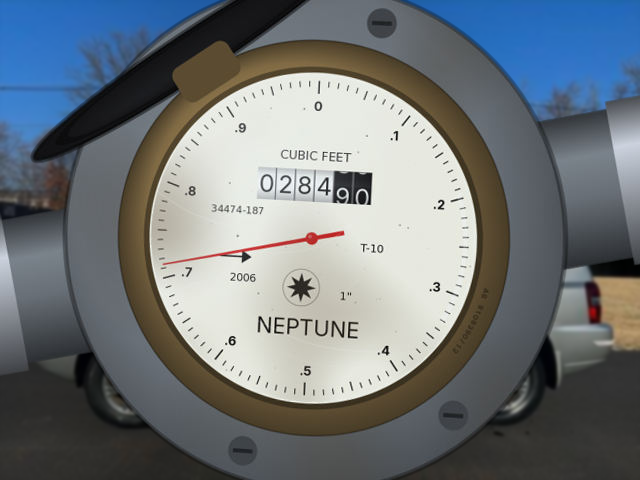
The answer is 28489.71 ft³
